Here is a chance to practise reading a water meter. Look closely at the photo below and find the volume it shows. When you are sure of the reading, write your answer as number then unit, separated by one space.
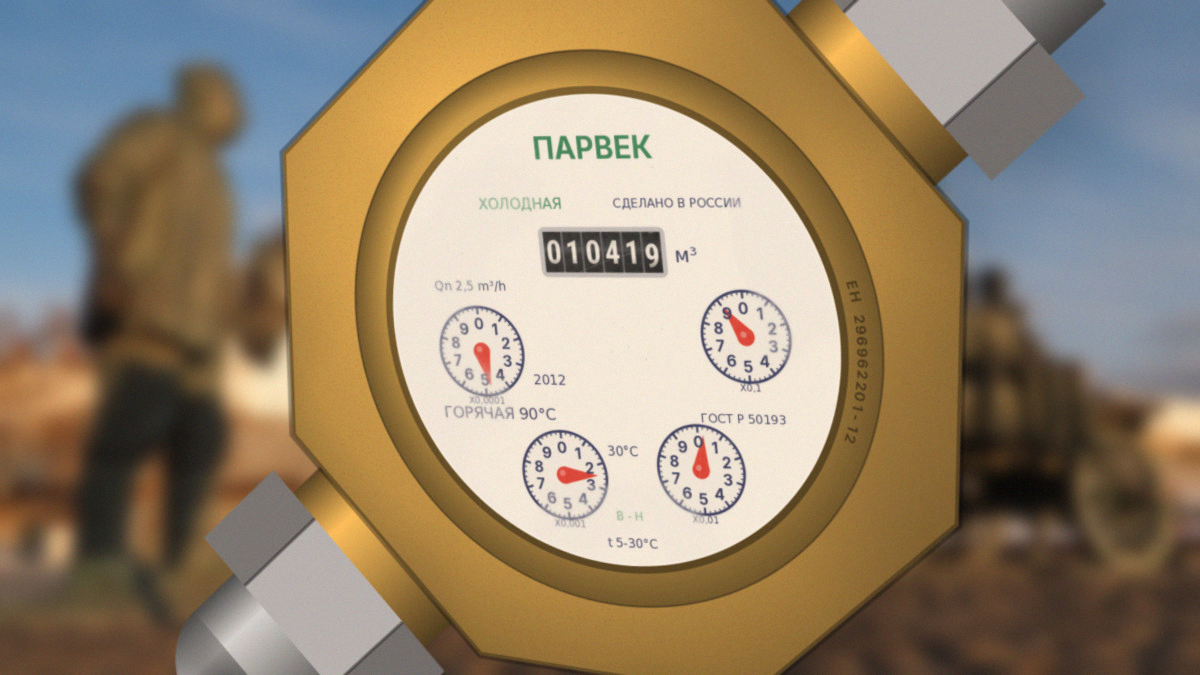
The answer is 10418.9024 m³
